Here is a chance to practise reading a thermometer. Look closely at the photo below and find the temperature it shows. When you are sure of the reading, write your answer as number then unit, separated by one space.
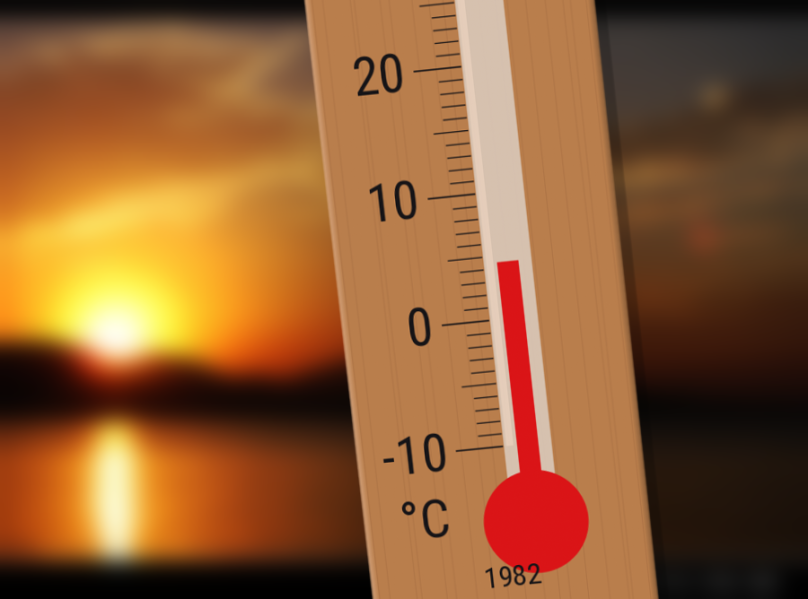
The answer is 4.5 °C
